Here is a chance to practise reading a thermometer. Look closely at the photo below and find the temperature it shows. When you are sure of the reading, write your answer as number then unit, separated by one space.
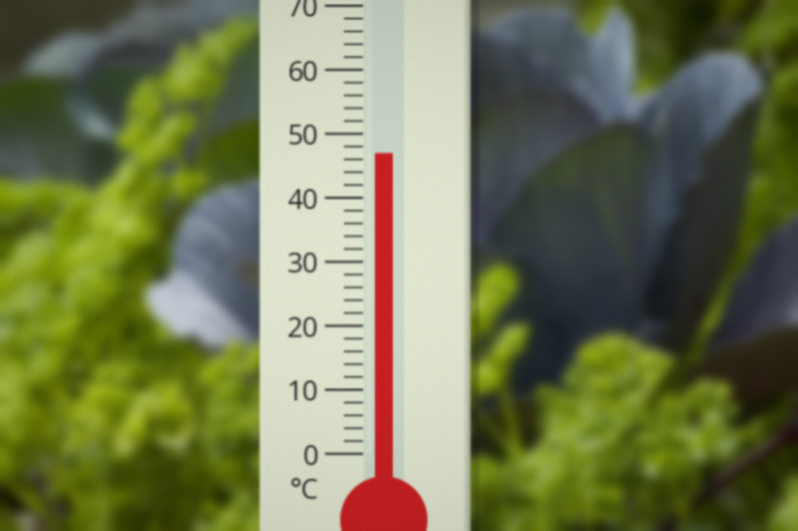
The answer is 47 °C
